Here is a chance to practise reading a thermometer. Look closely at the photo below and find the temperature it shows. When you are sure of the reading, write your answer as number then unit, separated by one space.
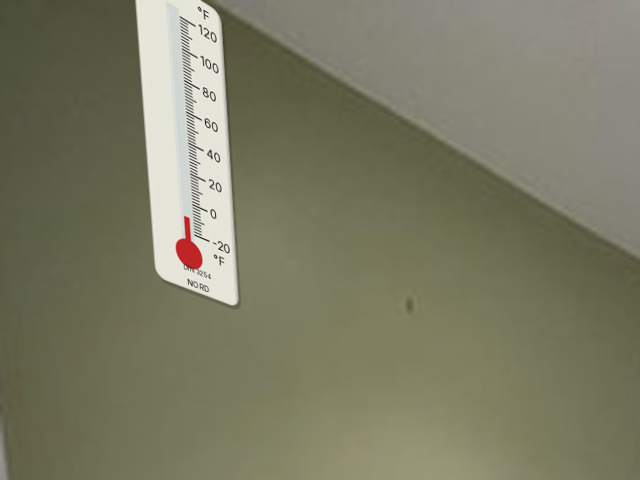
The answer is -10 °F
